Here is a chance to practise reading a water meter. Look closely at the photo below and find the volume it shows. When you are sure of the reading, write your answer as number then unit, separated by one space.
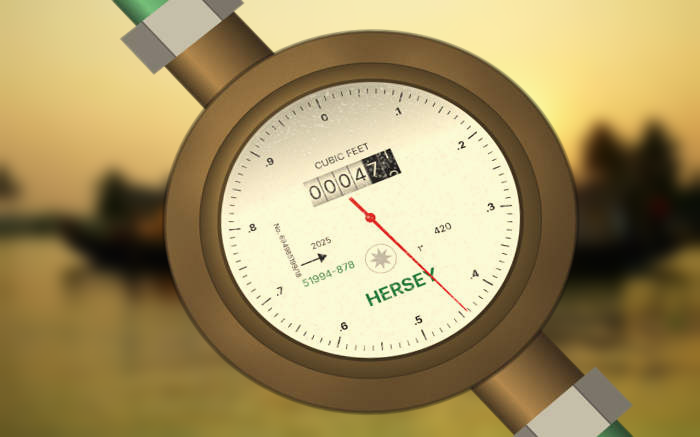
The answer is 471.44 ft³
